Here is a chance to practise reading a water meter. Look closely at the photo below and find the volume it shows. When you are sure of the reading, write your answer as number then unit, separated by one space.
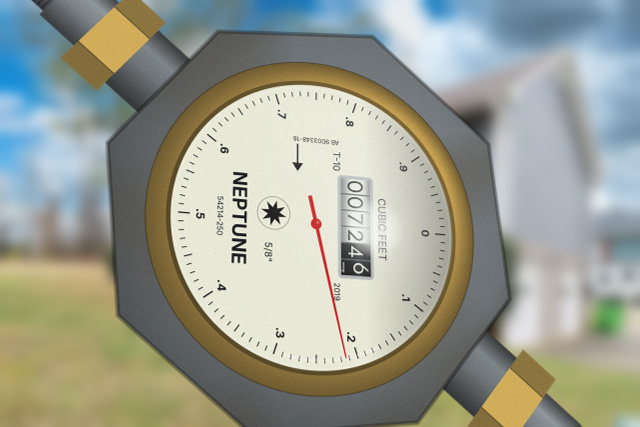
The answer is 7246.21 ft³
